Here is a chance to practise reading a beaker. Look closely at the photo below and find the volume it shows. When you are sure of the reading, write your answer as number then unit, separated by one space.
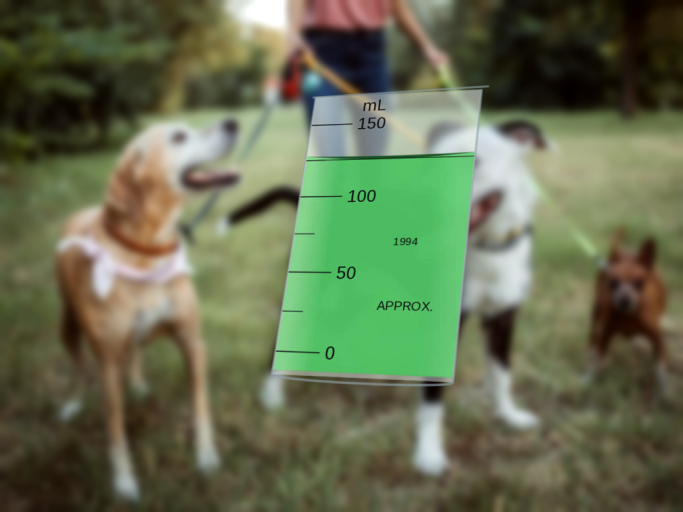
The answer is 125 mL
